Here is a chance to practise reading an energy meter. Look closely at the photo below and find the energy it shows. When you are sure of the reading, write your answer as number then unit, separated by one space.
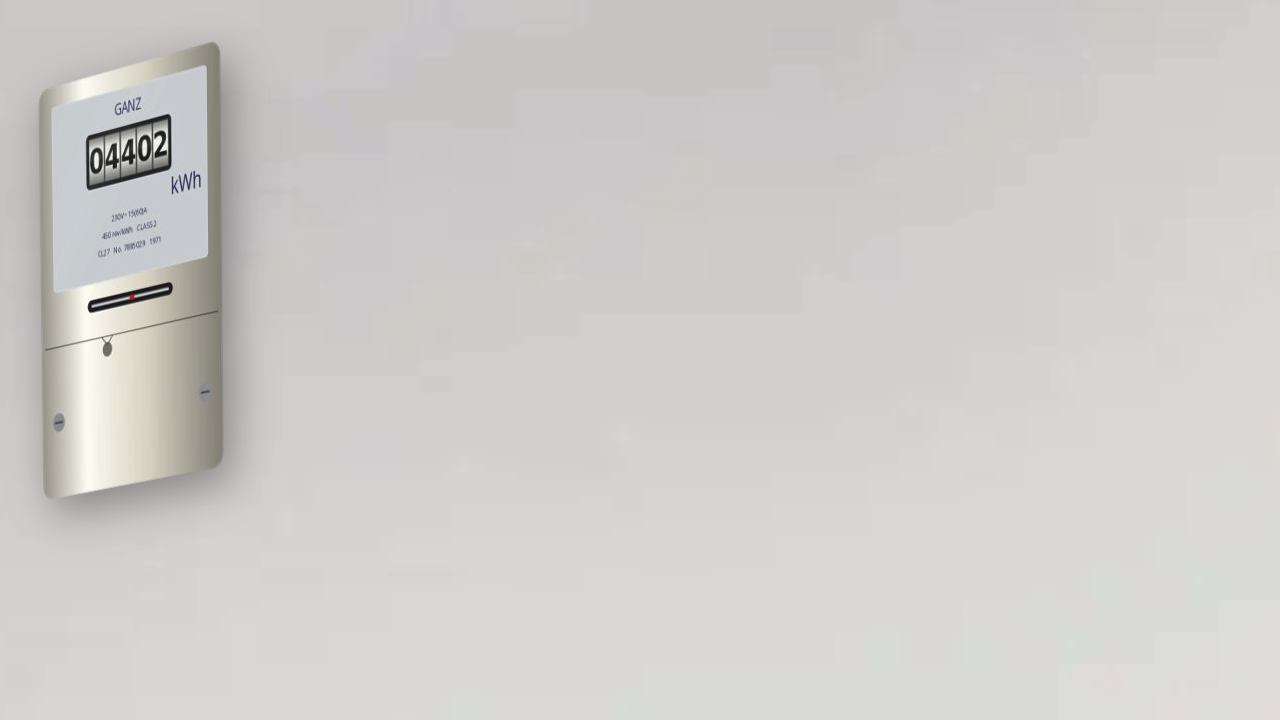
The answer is 4402 kWh
